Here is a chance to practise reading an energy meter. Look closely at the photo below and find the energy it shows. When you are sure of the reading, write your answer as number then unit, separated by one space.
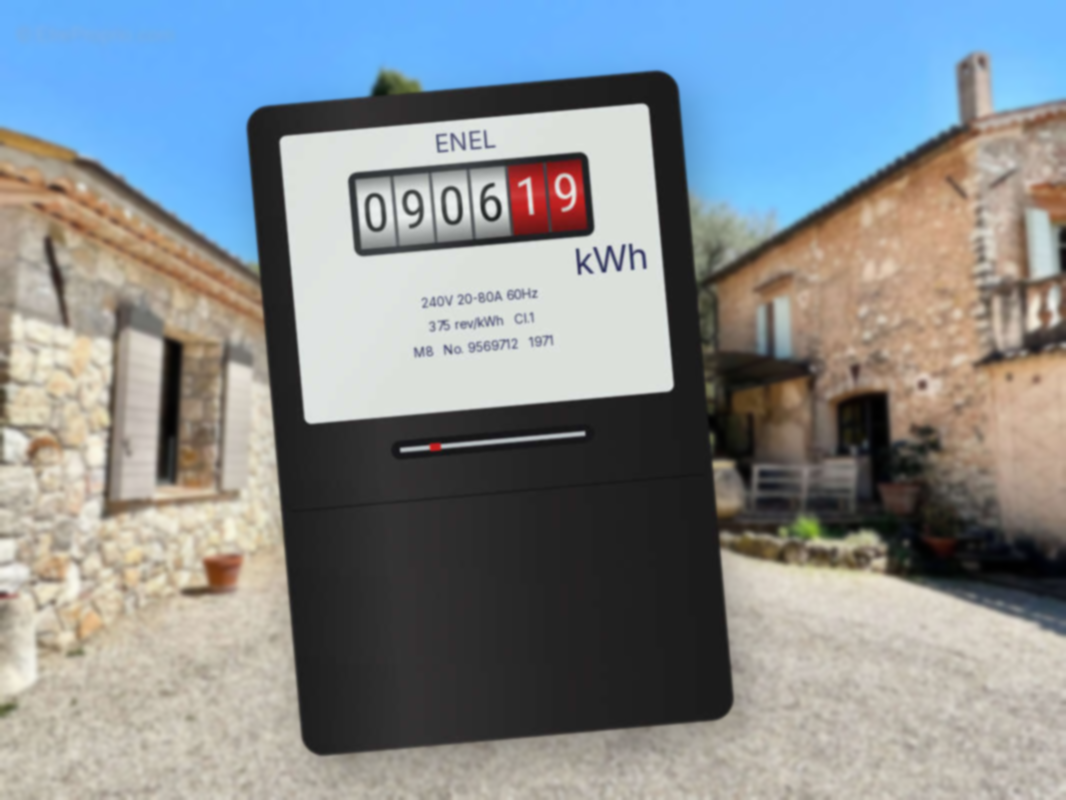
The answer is 906.19 kWh
